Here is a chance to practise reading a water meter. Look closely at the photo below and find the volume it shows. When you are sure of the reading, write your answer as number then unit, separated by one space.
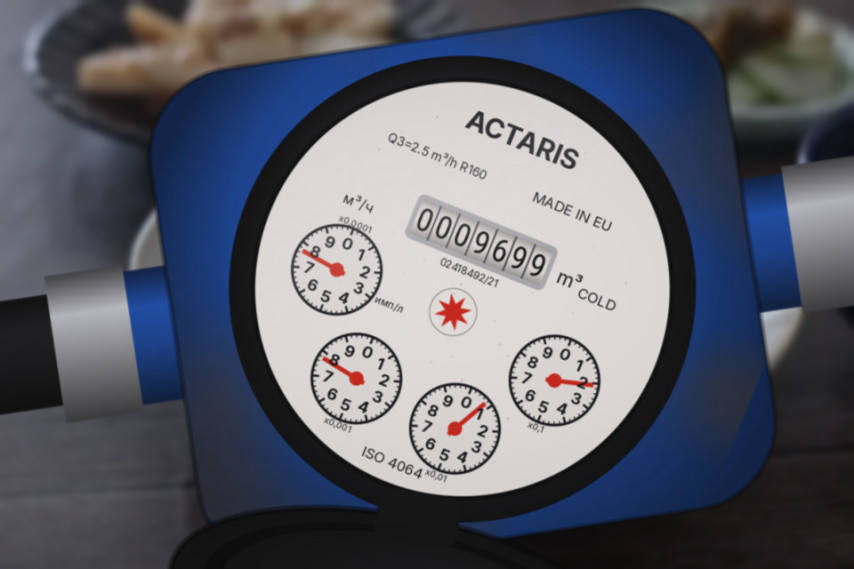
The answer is 9699.2077 m³
